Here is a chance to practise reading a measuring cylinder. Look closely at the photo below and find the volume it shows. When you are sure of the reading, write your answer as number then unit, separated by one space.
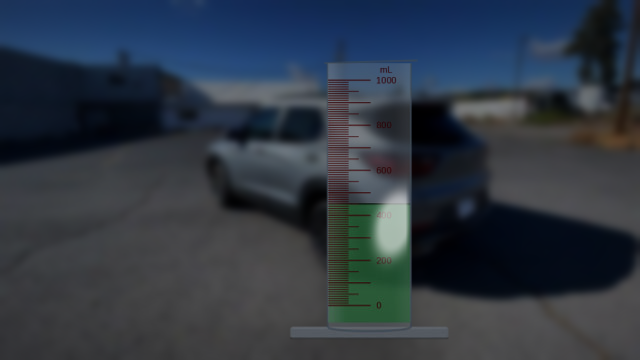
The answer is 450 mL
